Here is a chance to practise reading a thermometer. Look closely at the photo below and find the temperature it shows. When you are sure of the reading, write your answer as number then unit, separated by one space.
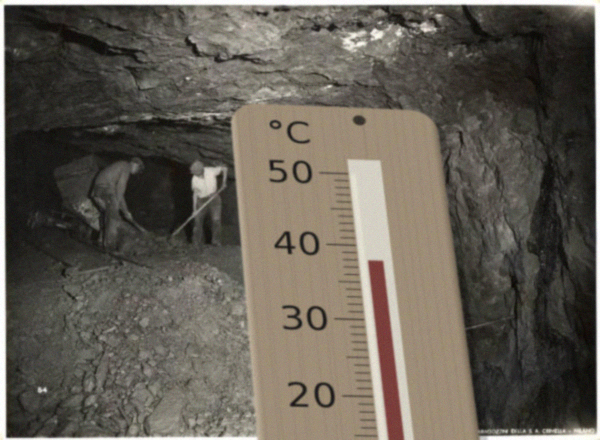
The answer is 38 °C
